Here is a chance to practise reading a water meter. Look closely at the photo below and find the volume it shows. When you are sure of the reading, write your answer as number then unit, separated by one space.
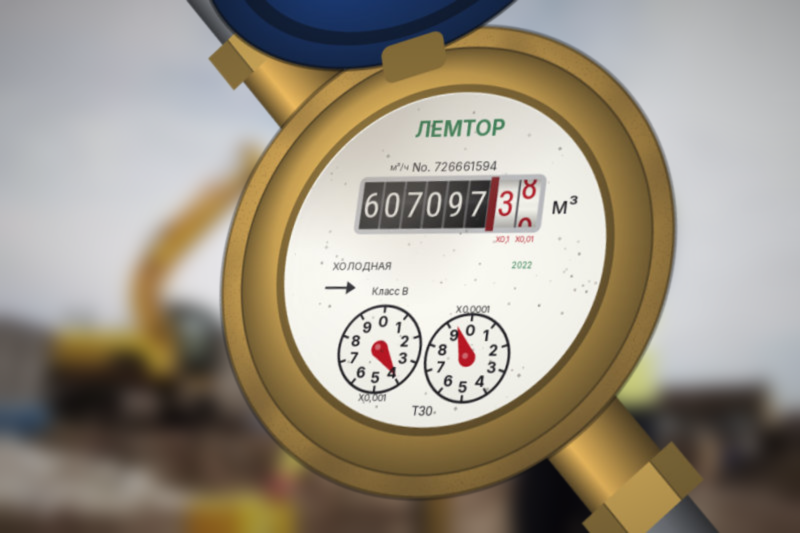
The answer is 607097.3839 m³
